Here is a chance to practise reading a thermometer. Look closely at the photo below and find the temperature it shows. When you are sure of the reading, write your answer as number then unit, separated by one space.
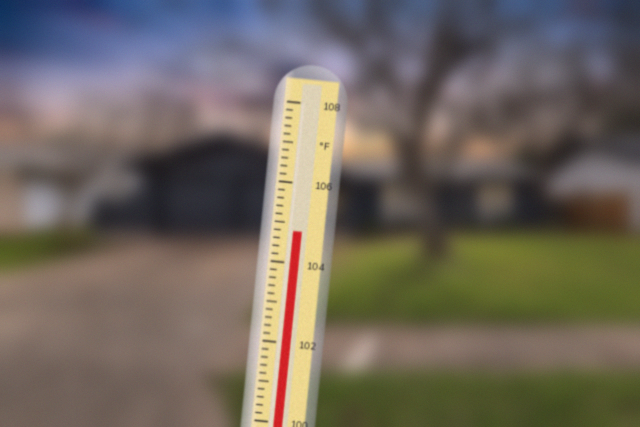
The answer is 104.8 °F
